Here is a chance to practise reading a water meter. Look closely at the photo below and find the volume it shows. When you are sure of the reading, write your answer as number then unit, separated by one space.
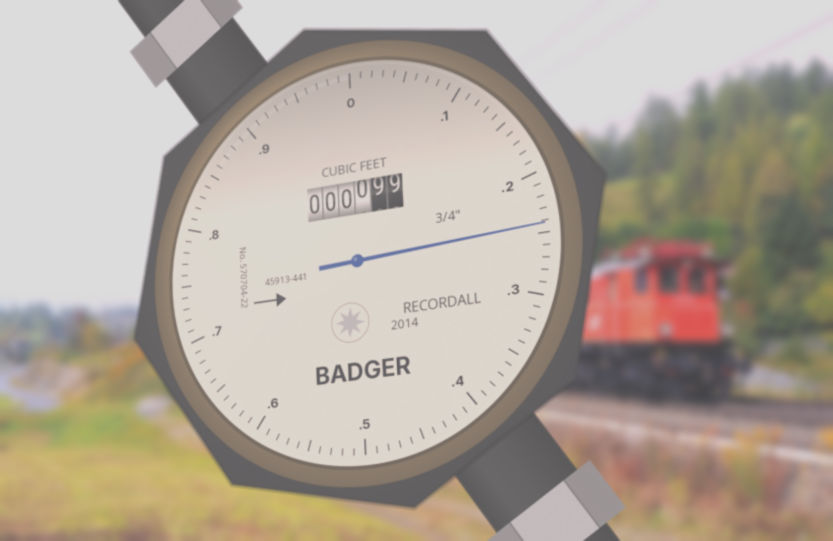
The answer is 99.24 ft³
